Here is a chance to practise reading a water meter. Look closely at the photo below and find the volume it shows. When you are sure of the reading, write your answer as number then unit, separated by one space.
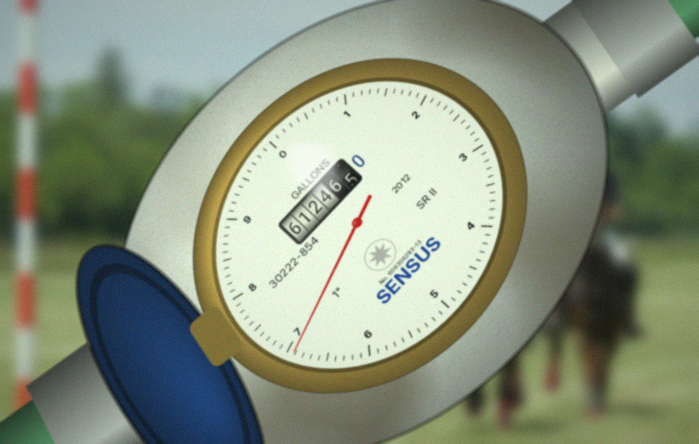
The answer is 6124646.9 gal
